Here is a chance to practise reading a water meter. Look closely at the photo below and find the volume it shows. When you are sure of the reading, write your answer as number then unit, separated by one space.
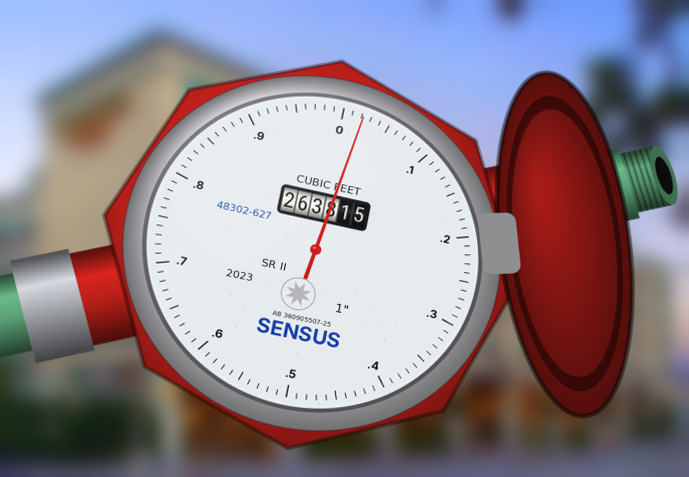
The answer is 263815.02 ft³
